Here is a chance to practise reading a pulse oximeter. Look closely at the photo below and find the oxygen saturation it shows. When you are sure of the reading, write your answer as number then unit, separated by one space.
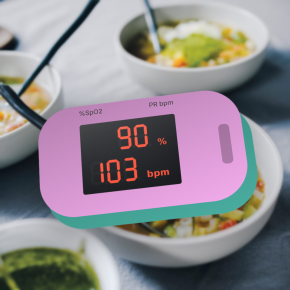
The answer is 90 %
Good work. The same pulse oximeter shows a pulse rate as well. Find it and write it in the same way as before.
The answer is 103 bpm
